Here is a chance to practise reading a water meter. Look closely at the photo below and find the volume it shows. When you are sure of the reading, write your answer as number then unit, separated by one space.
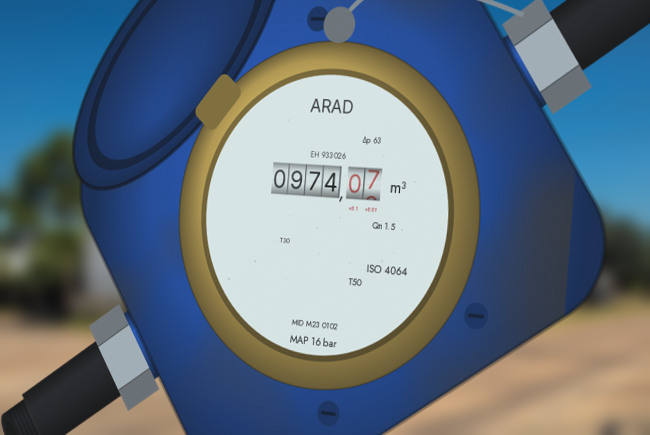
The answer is 974.07 m³
